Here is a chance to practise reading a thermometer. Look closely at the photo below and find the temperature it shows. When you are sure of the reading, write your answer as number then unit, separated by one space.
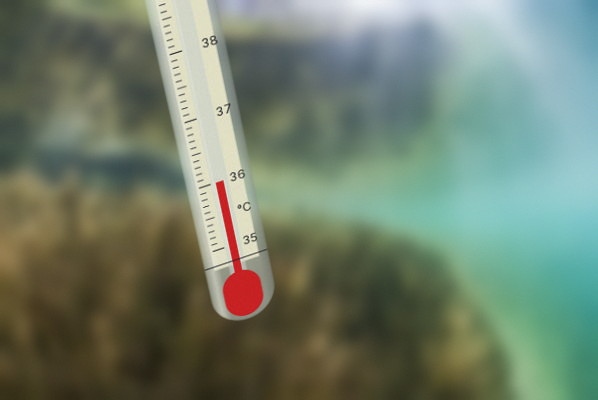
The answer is 36 °C
